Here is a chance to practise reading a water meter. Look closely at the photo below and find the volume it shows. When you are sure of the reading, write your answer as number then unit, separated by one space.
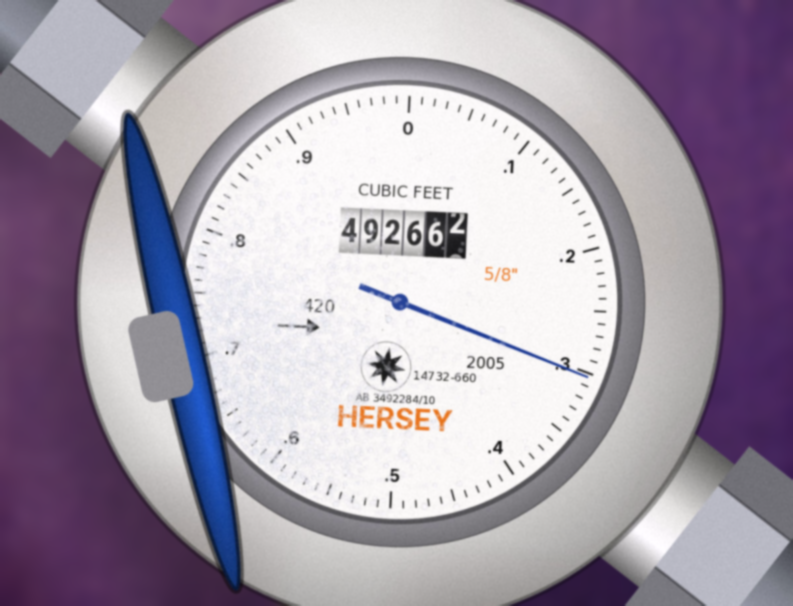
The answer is 492662.30 ft³
